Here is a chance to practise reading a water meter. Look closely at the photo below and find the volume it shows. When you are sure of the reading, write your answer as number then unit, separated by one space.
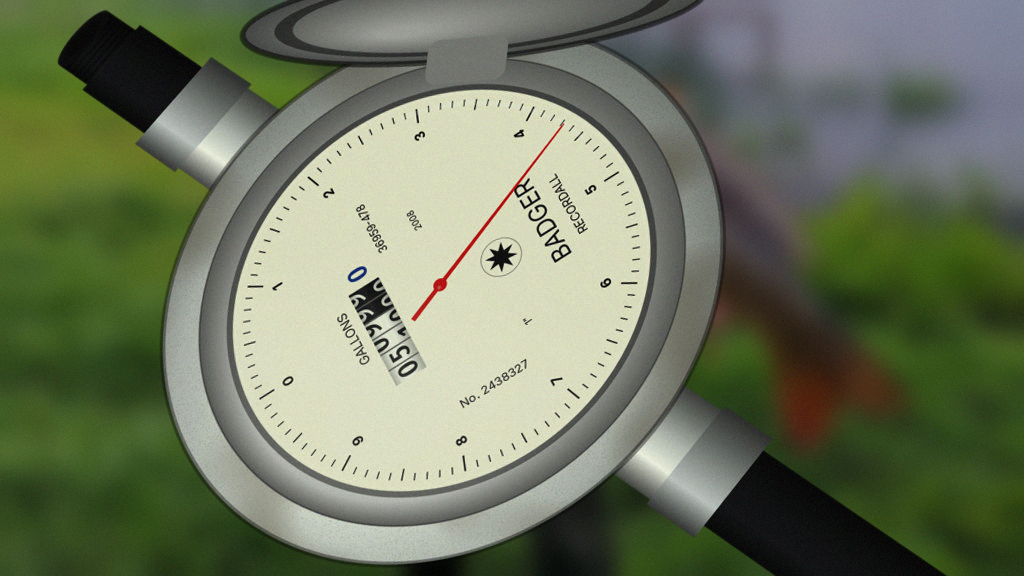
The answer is 509994.3 gal
